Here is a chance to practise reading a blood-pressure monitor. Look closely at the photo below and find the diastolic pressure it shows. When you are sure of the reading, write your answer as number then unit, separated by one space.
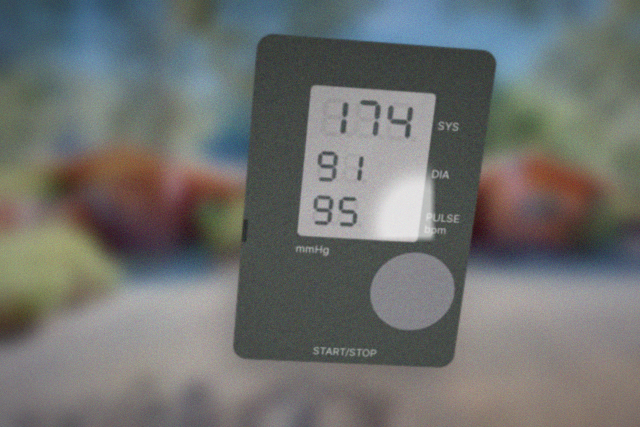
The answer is 91 mmHg
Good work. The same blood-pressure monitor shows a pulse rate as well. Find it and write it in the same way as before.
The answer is 95 bpm
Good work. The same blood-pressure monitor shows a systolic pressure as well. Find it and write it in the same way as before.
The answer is 174 mmHg
